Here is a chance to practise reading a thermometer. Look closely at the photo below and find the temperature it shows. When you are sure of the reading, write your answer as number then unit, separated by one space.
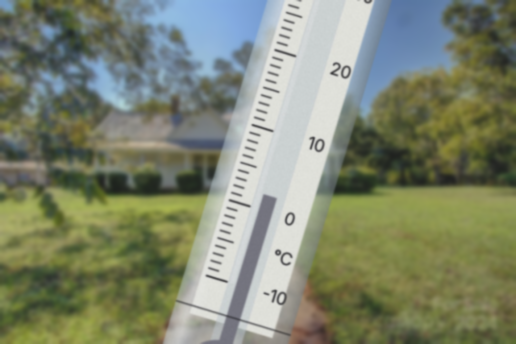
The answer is 2 °C
